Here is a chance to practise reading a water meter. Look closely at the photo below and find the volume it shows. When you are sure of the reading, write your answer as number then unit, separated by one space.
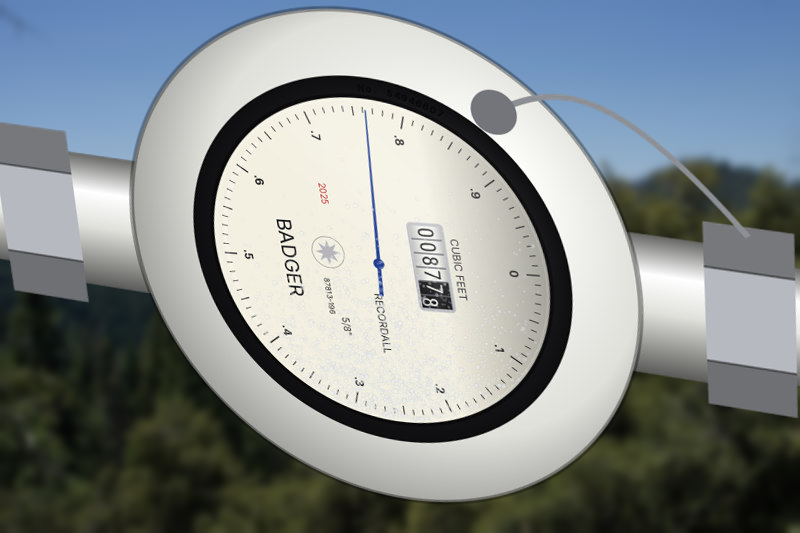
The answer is 8777.76 ft³
